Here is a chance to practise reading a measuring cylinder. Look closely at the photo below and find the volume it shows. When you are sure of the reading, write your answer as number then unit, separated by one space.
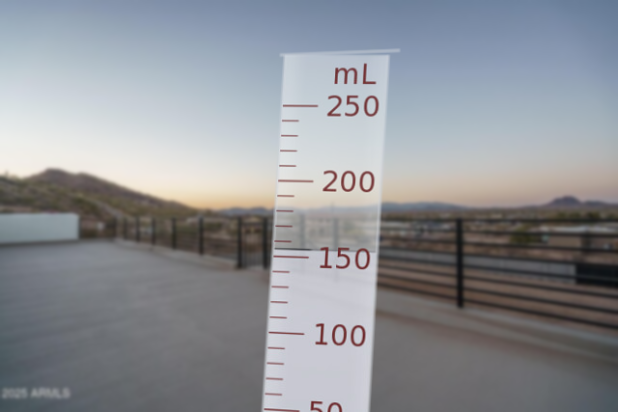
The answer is 155 mL
